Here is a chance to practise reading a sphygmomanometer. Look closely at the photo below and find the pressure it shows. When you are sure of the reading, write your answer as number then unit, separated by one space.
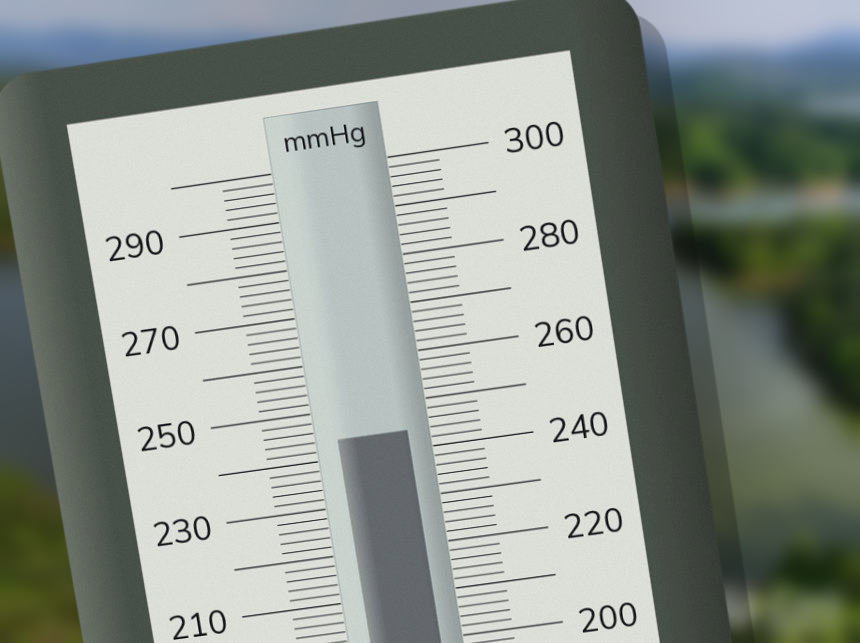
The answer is 244 mmHg
